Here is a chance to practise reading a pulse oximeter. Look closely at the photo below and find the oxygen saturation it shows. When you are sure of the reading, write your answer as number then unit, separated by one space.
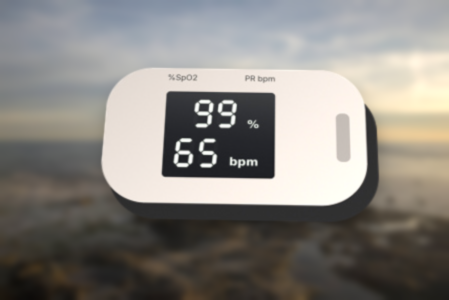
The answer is 99 %
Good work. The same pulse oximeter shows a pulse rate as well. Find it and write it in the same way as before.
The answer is 65 bpm
